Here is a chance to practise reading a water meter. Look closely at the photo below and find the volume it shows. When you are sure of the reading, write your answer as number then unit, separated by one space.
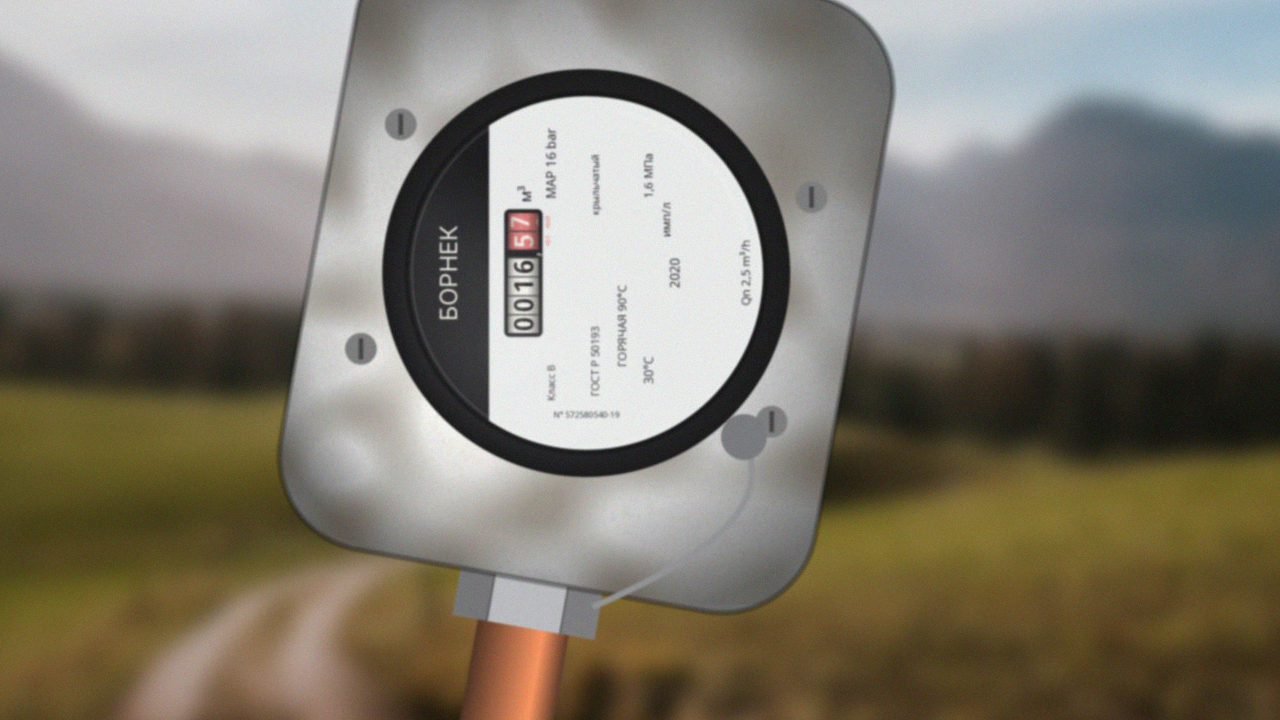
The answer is 16.57 m³
